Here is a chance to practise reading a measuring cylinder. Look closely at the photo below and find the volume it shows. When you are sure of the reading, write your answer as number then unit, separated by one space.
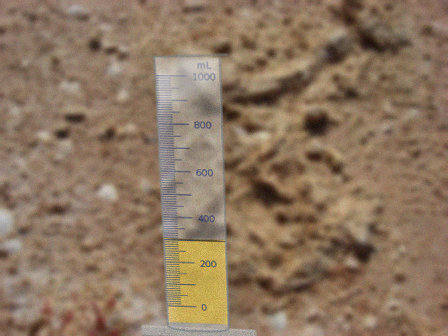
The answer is 300 mL
